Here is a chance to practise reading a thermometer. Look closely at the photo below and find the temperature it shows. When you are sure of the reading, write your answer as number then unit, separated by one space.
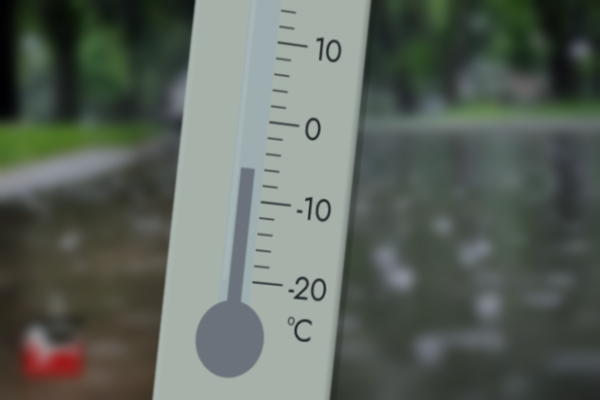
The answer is -6 °C
